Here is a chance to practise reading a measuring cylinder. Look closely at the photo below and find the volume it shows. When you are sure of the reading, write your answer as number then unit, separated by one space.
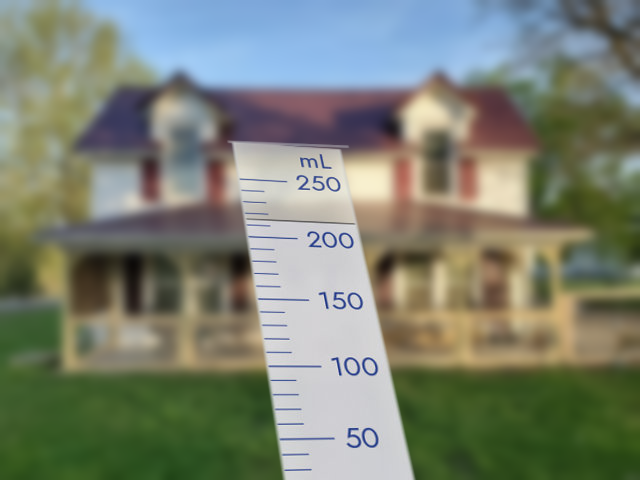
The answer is 215 mL
